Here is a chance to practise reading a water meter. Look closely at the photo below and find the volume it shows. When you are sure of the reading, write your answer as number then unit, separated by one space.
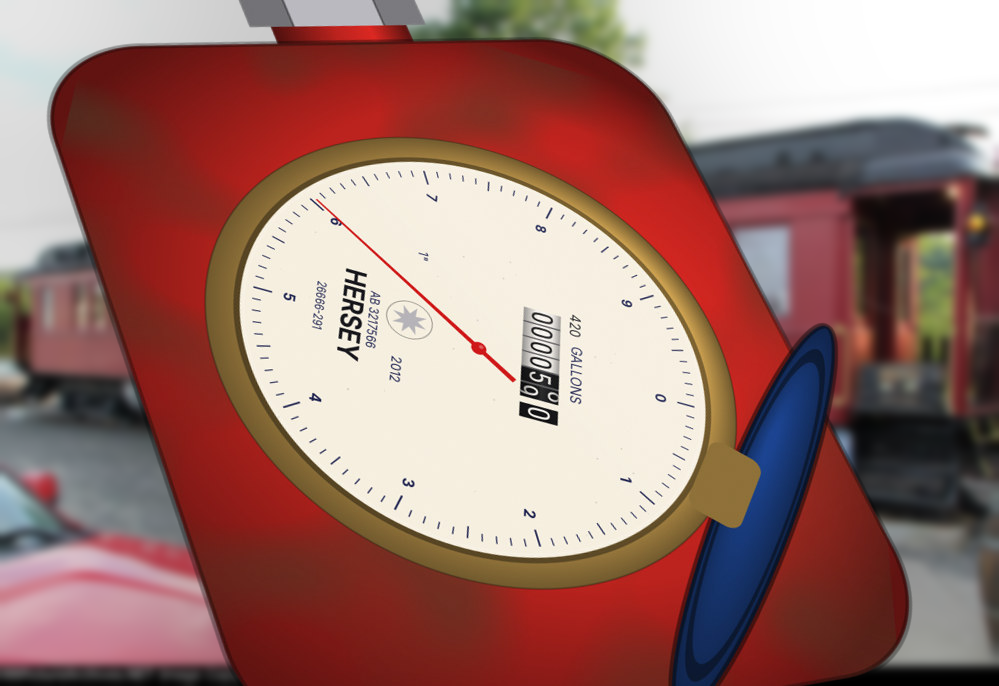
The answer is 586.0 gal
